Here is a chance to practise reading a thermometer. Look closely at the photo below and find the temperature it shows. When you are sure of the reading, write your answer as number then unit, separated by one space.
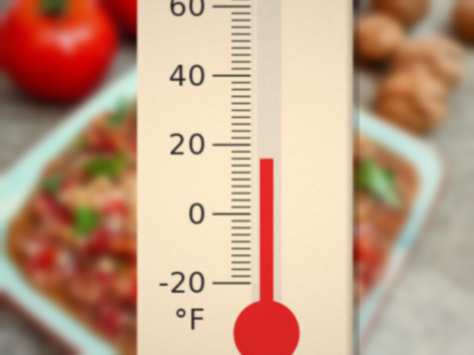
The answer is 16 °F
